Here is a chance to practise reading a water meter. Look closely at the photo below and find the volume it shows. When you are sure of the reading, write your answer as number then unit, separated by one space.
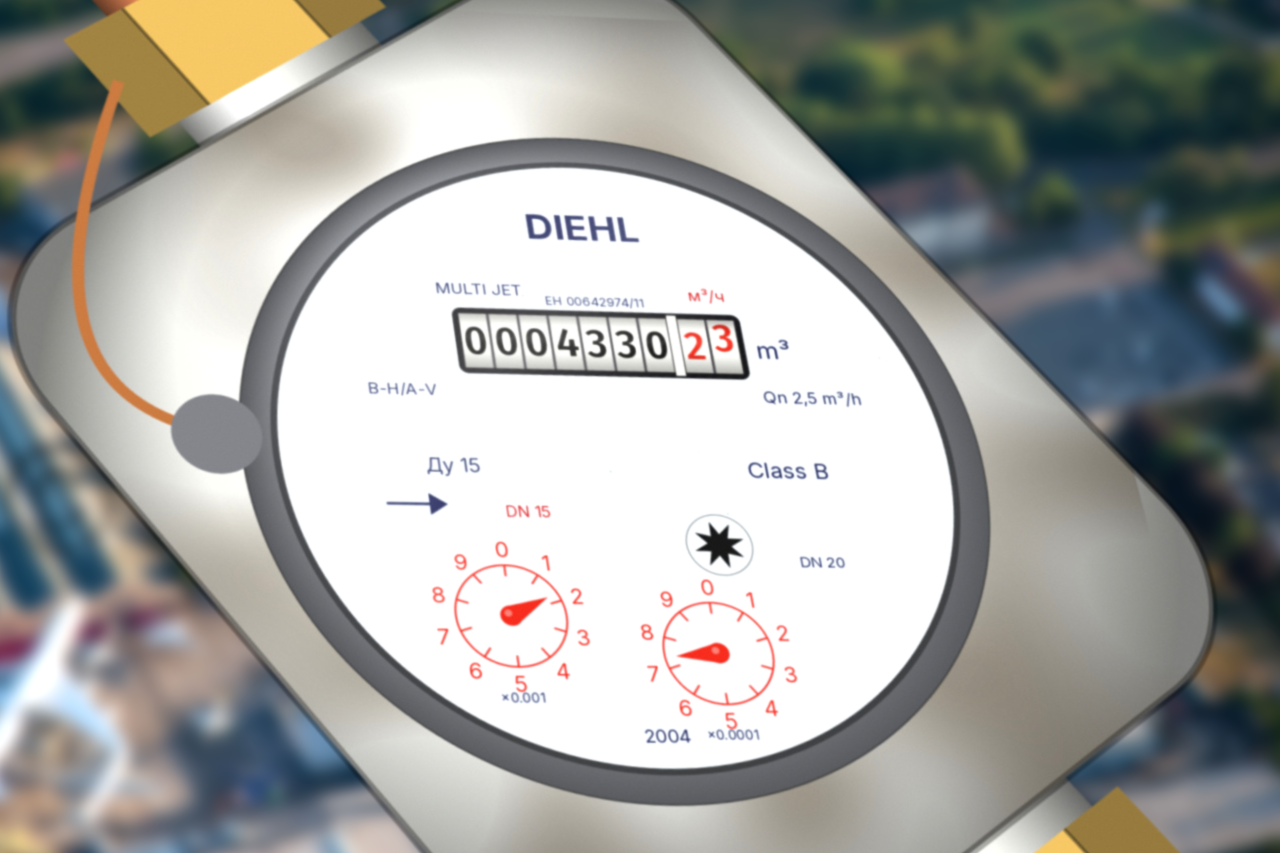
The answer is 4330.2317 m³
